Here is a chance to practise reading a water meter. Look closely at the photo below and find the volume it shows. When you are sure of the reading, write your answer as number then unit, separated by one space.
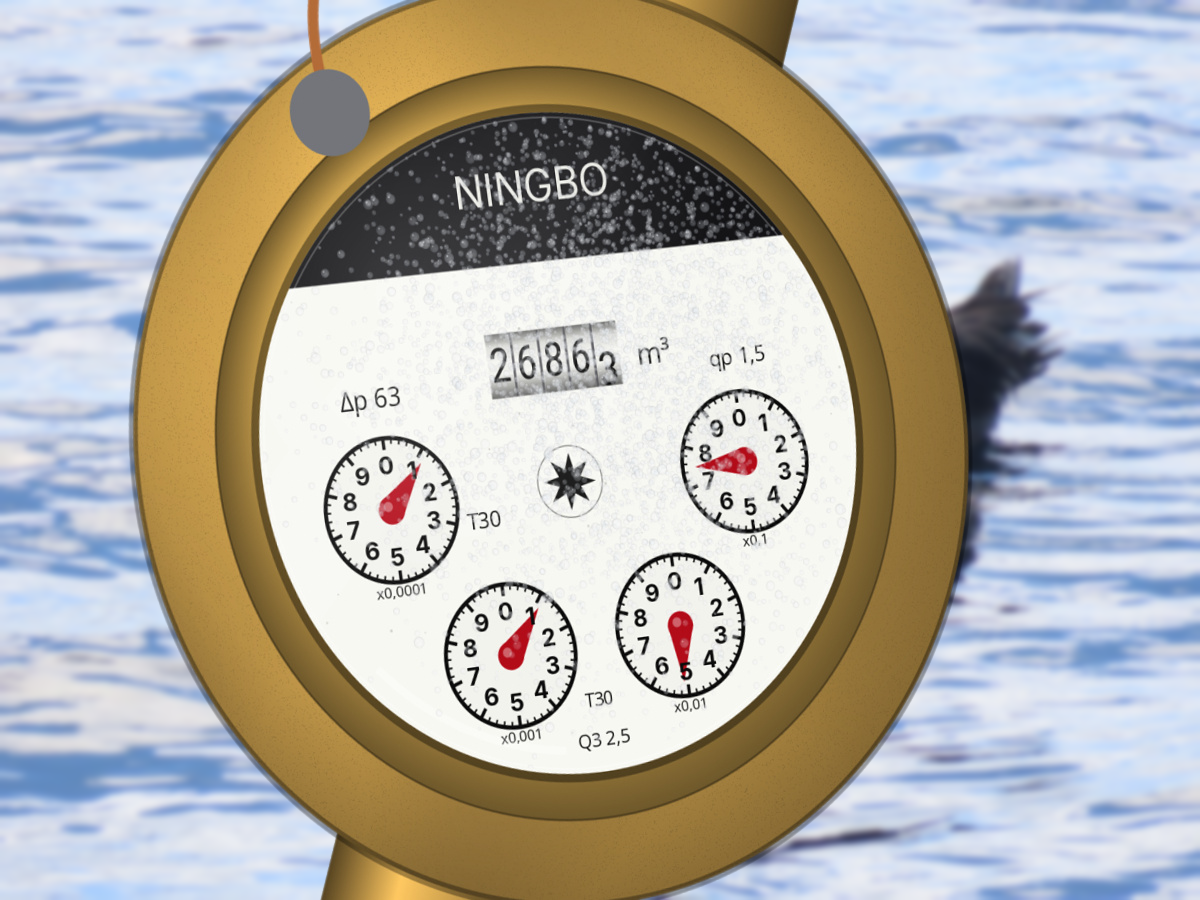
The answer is 26862.7511 m³
